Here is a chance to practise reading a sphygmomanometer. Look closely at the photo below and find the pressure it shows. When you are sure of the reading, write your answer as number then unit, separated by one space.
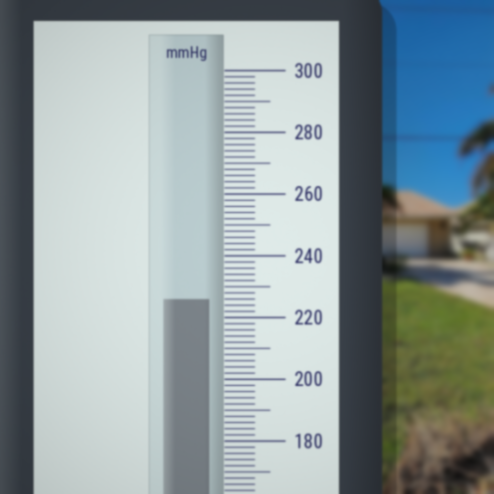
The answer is 226 mmHg
